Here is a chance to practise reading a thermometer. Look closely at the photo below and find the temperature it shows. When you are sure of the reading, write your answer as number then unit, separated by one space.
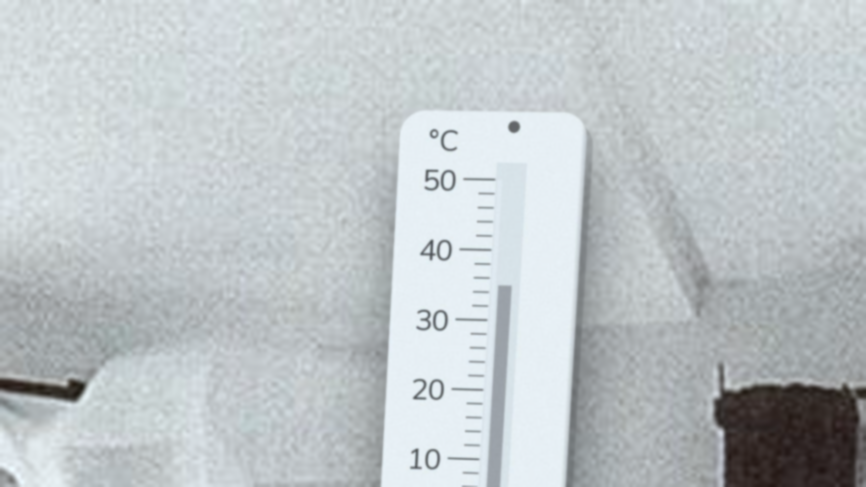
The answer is 35 °C
